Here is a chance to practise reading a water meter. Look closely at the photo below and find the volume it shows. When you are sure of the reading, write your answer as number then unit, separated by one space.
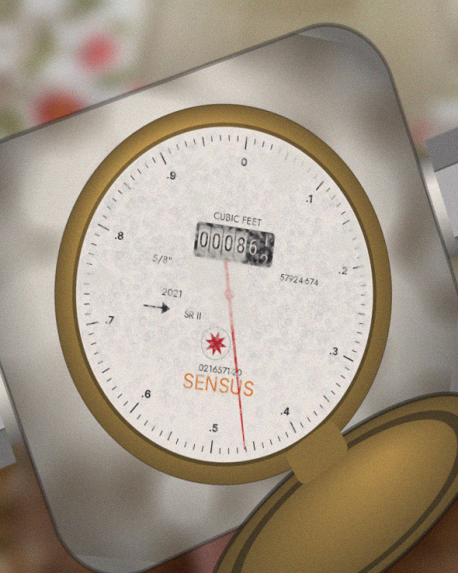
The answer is 861.46 ft³
